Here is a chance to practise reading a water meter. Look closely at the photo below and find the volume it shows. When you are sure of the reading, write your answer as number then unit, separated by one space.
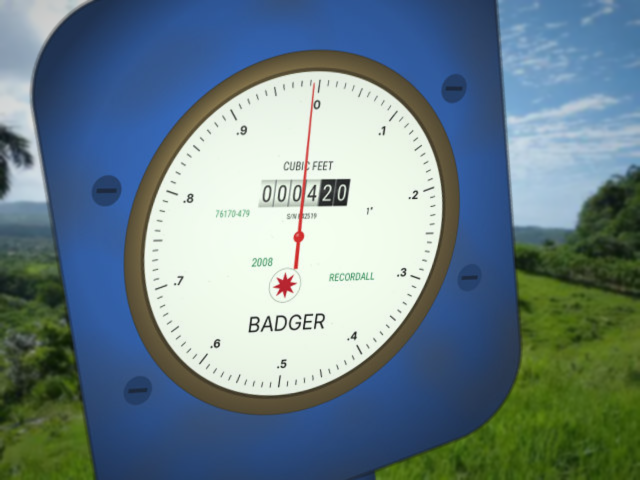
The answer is 419.99 ft³
